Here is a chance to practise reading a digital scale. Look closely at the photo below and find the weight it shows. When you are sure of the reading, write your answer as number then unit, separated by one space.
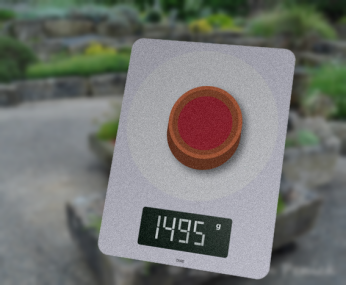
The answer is 1495 g
